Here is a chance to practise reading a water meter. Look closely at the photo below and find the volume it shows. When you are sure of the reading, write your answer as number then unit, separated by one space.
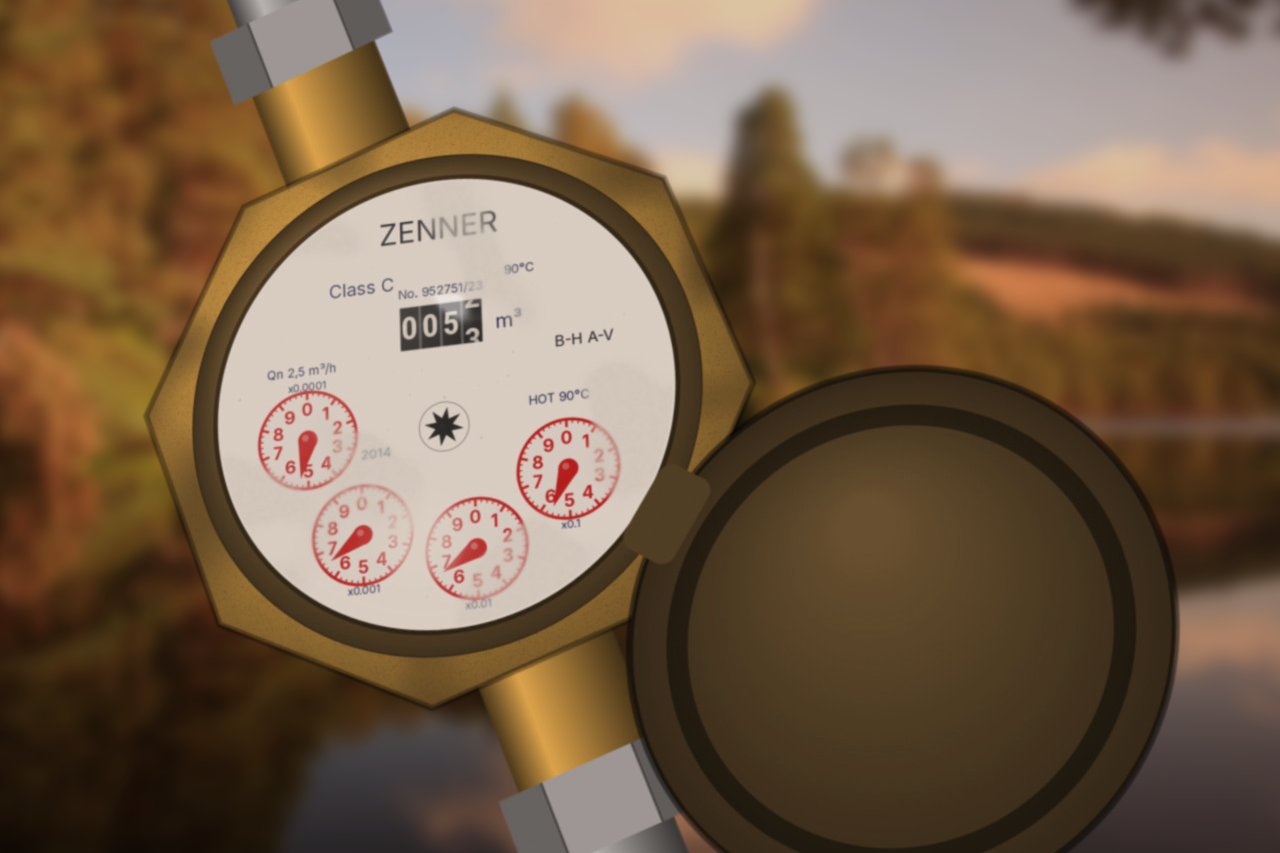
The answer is 52.5665 m³
